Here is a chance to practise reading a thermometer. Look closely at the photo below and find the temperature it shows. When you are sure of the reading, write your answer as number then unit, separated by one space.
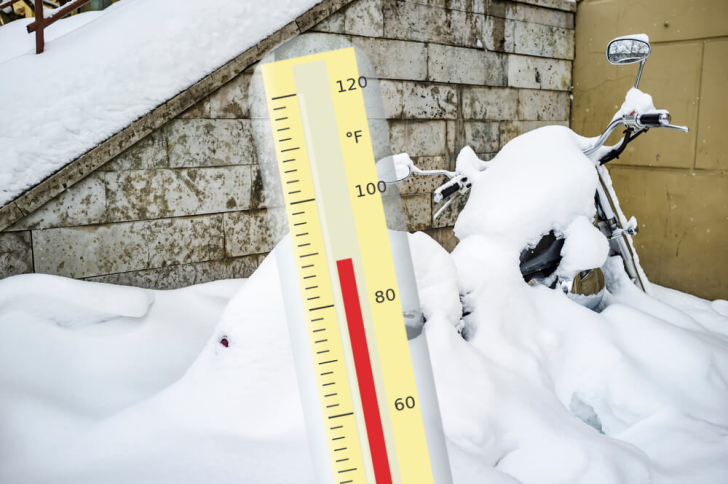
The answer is 88 °F
